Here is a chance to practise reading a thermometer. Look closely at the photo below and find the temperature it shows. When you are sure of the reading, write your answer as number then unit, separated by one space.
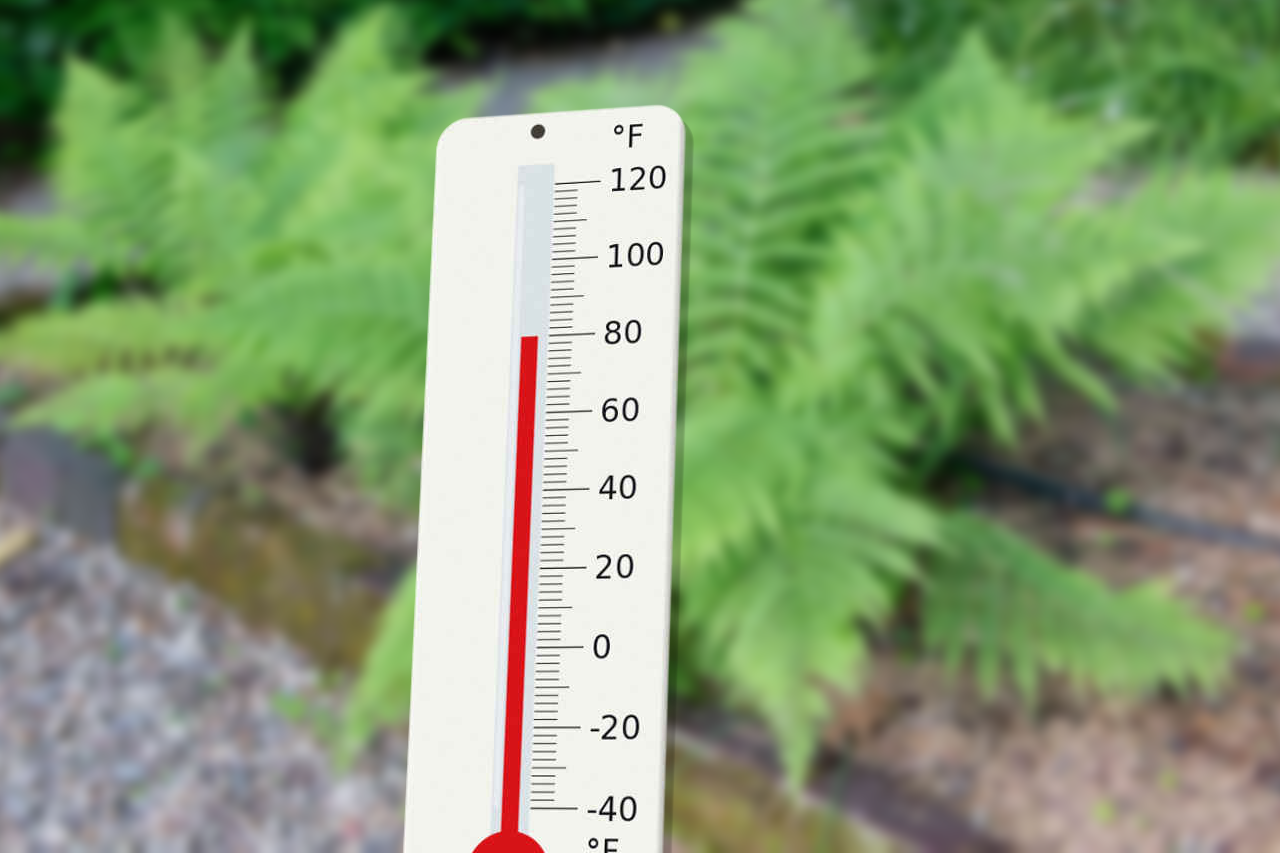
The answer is 80 °F
